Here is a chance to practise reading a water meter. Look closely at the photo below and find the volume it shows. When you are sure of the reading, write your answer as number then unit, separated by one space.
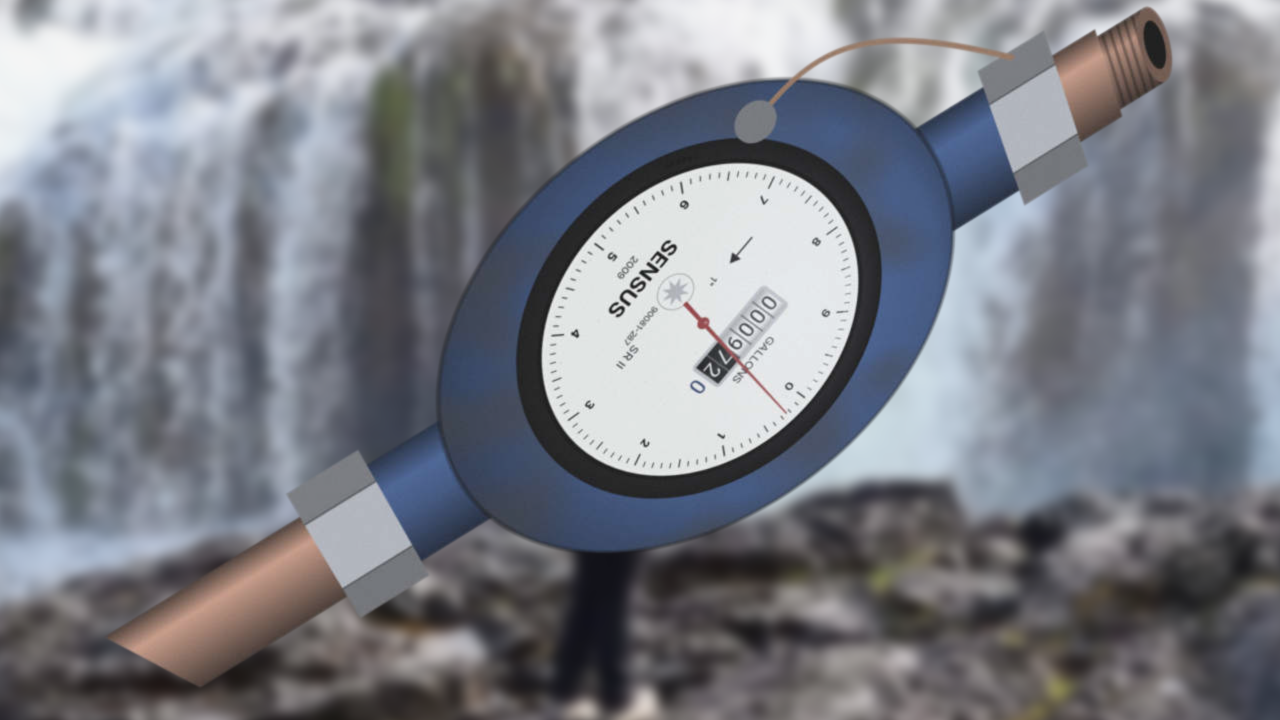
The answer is 9720.2 gal
